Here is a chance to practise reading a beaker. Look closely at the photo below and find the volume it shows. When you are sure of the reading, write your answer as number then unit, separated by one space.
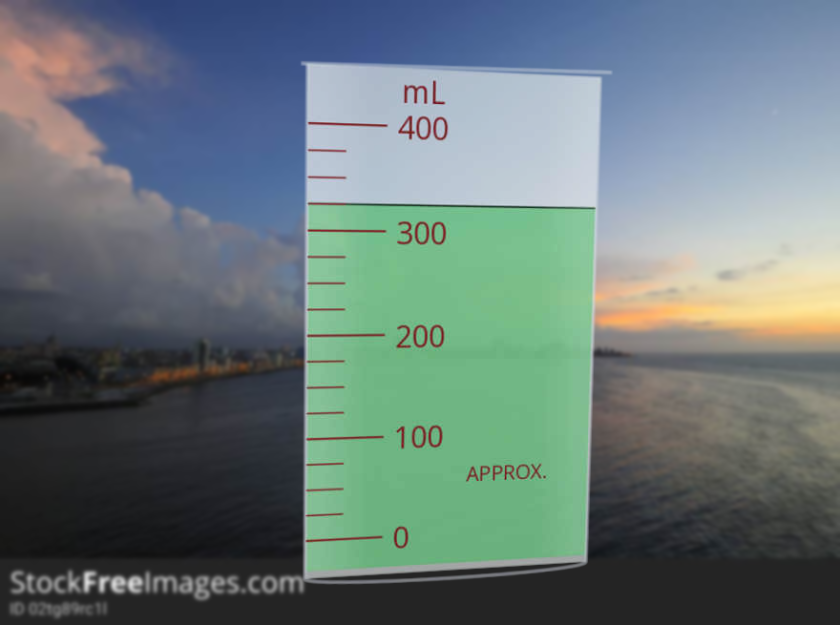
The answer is 325 mL
